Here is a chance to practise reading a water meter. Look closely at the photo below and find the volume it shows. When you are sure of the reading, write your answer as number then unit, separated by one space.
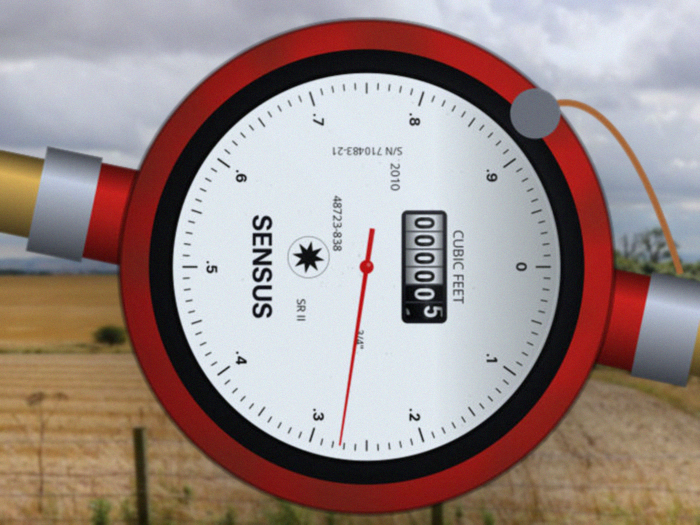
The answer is 5.27 ft³
